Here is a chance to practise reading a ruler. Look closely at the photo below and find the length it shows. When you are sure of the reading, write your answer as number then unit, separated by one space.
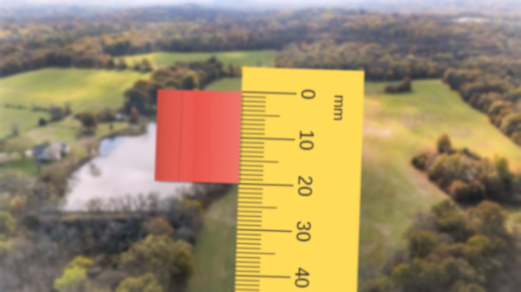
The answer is 20 mm
